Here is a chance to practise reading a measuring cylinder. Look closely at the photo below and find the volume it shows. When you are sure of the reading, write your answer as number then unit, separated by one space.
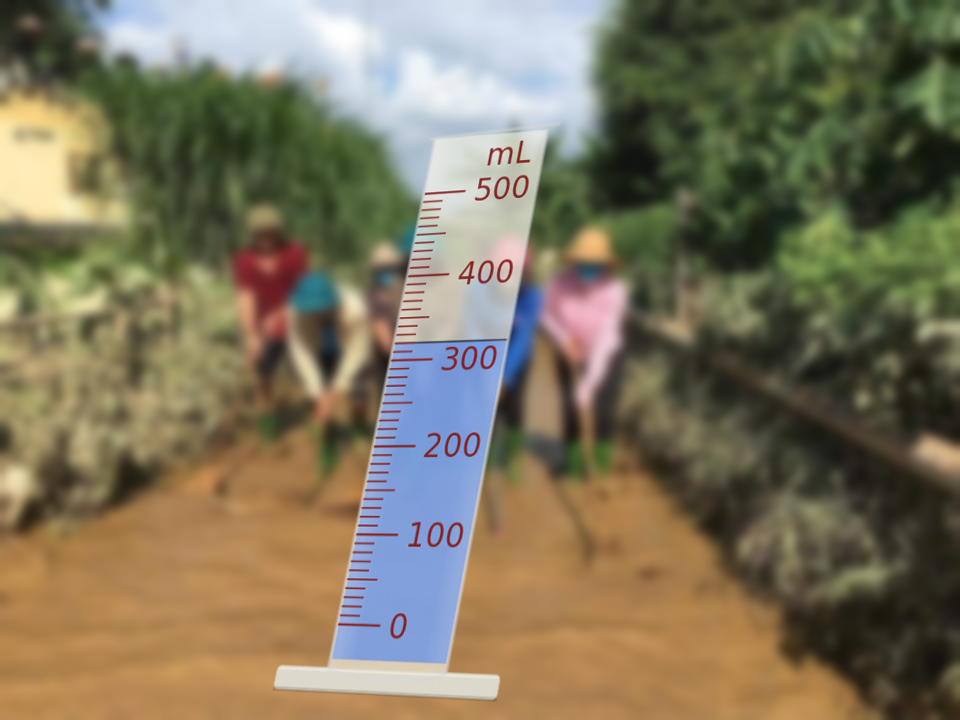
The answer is 320 mL
